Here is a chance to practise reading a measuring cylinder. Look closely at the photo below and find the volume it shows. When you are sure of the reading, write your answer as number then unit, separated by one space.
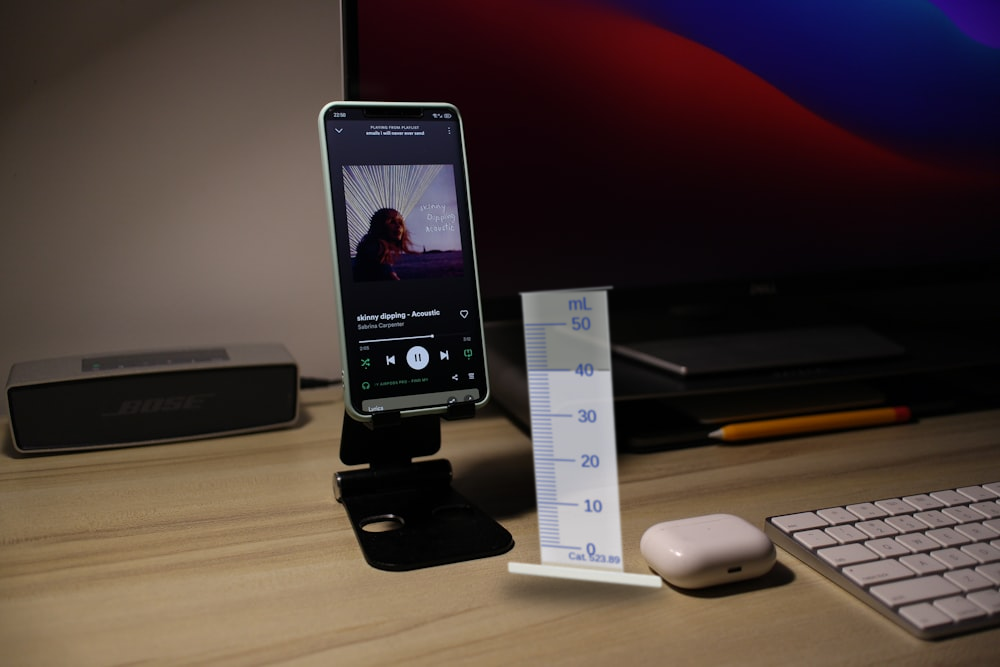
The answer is 40 mL
